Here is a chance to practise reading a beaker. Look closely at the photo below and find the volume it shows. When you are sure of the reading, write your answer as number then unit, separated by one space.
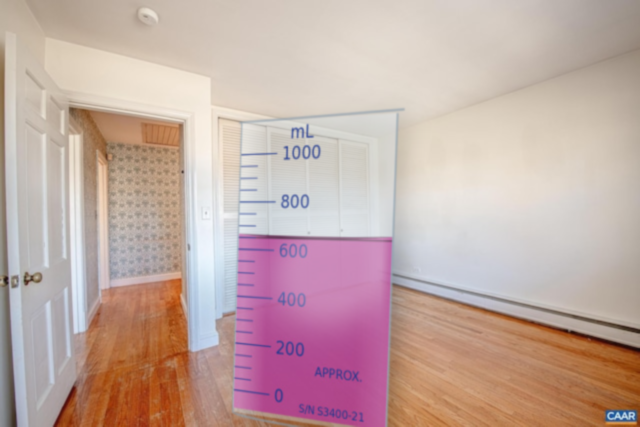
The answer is 650 mL
